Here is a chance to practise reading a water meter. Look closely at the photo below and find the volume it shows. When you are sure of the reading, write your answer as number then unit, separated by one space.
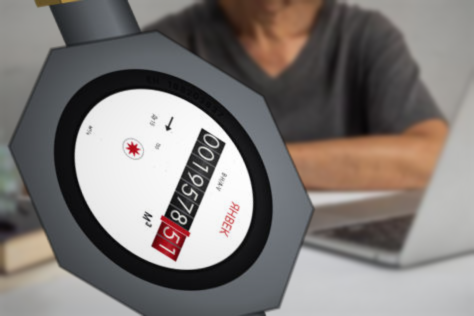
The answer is 19578.51 m³
